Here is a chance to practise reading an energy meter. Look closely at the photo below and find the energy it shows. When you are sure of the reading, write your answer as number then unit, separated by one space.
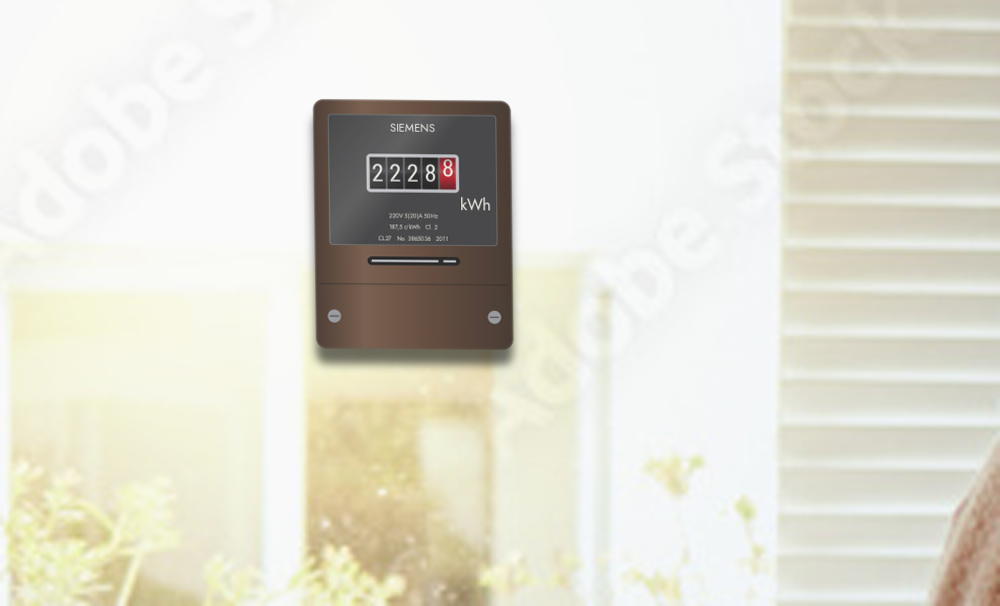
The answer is 2228.8 kWh
